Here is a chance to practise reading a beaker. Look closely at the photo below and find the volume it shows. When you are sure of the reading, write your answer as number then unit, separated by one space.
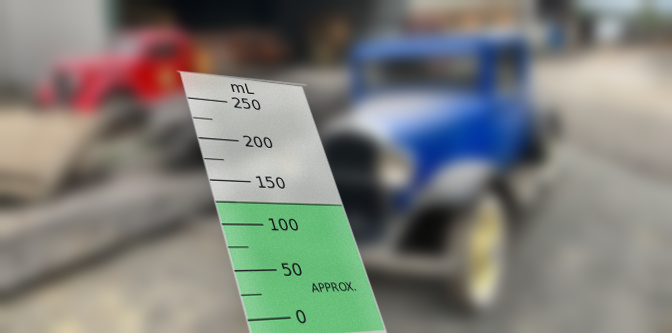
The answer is 125 mL
